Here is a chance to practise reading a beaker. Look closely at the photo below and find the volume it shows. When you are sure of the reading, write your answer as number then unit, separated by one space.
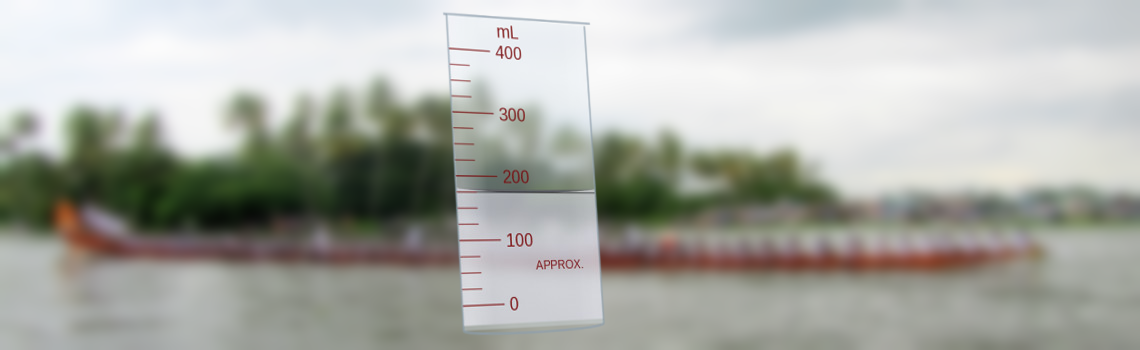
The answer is 175 mL
